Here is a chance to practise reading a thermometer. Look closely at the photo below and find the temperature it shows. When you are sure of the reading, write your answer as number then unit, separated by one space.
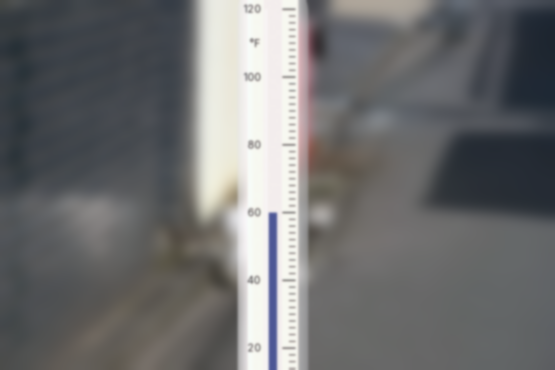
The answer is 60 °F
